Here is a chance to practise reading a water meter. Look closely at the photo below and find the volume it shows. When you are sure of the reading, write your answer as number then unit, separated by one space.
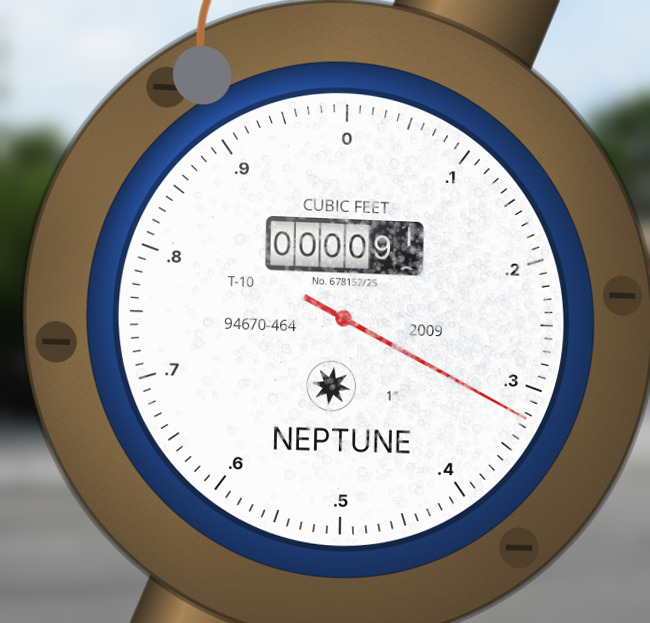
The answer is 91.32 ft³
